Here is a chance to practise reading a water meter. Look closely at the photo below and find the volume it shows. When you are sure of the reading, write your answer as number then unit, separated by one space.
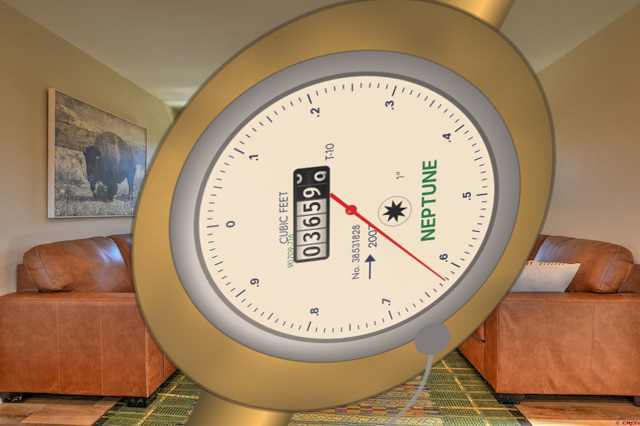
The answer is 36598.62 ft³
